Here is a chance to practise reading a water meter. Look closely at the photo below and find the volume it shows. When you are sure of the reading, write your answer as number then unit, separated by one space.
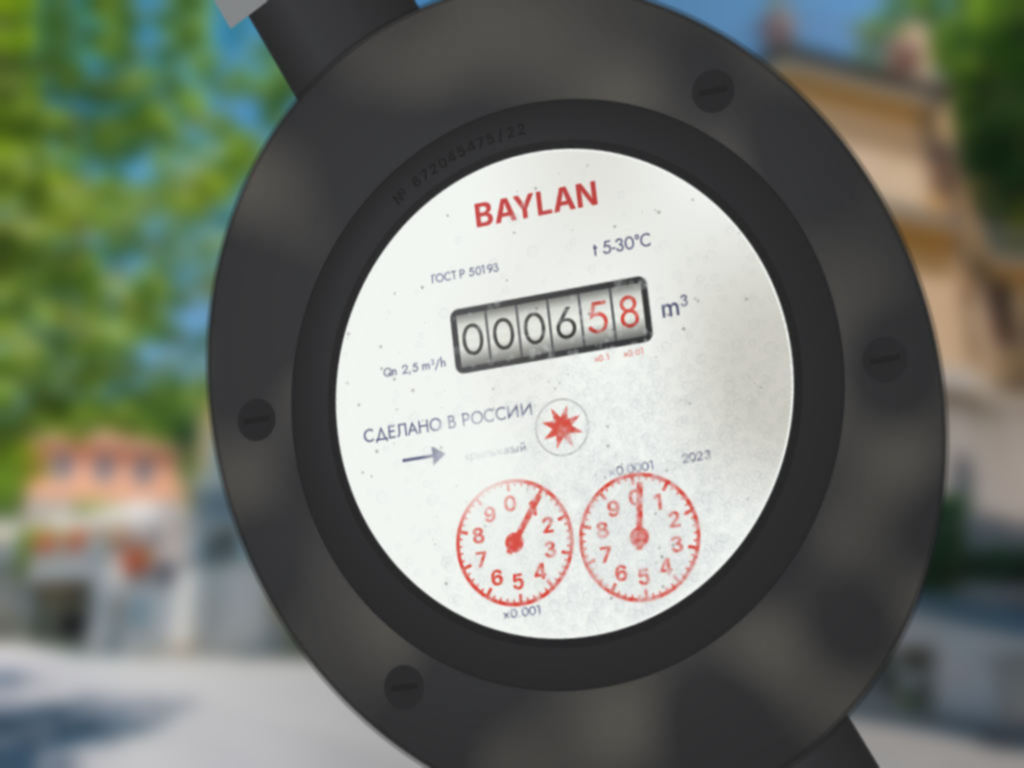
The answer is 6.5810 m³
